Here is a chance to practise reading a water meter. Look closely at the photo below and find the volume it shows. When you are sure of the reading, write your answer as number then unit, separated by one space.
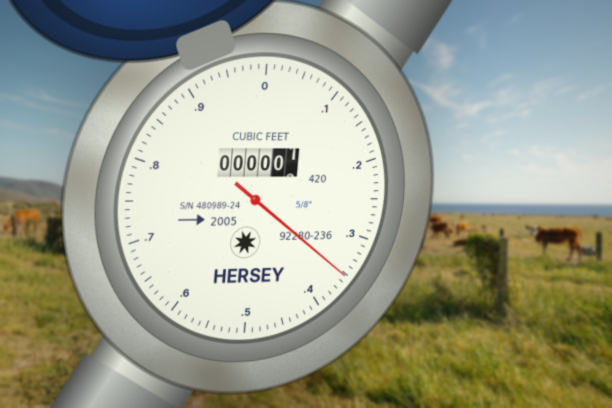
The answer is 1.35 ft³
